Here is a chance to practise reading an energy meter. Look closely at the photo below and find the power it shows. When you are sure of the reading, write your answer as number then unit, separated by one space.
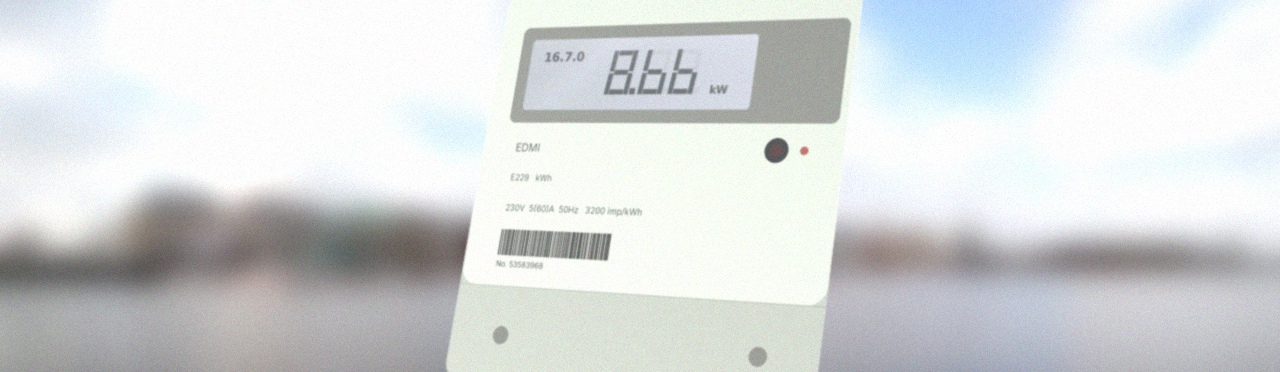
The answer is 8.66 kW
